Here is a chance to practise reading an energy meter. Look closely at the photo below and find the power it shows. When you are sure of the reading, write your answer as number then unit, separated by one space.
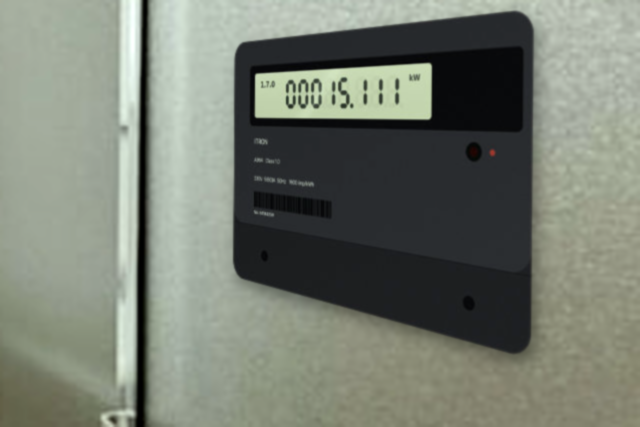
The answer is 15.111 kW
